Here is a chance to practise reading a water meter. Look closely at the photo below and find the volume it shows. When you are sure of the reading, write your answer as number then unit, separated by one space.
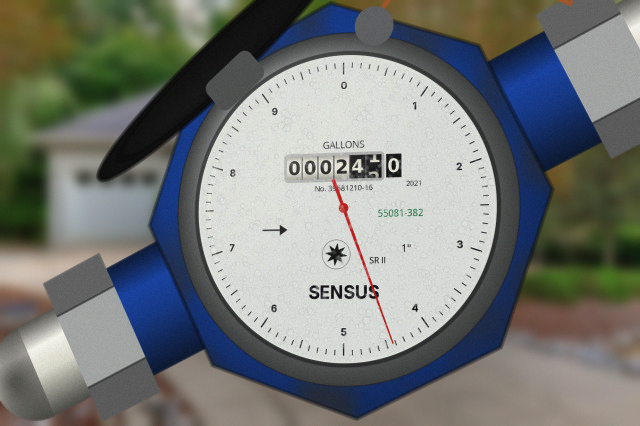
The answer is 2414.4 gal
